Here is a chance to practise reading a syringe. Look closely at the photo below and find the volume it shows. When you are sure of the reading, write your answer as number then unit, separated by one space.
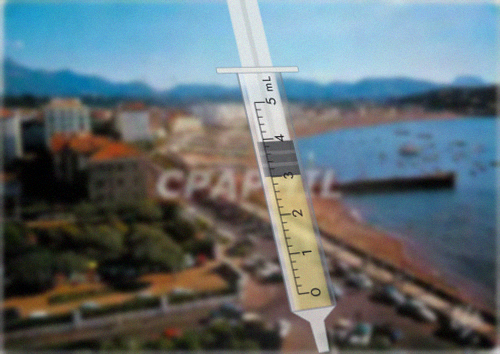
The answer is 3 mL
